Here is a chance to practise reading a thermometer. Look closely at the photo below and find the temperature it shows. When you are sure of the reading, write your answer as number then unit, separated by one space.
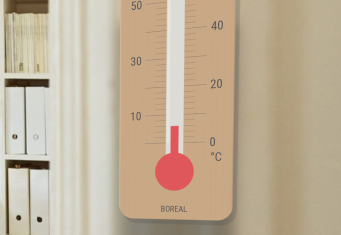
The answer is 6 °C
